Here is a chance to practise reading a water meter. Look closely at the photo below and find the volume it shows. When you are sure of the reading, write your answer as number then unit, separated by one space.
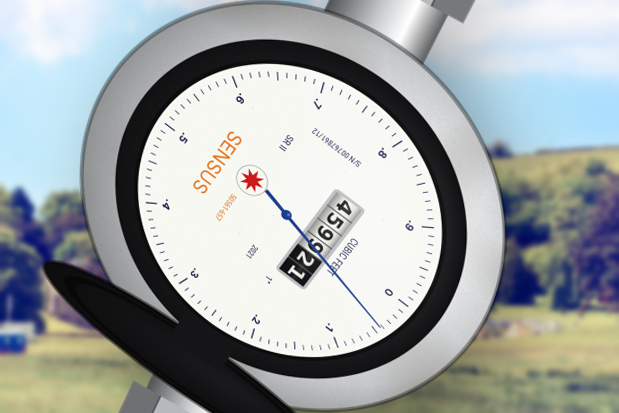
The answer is 459921.04 ft³
